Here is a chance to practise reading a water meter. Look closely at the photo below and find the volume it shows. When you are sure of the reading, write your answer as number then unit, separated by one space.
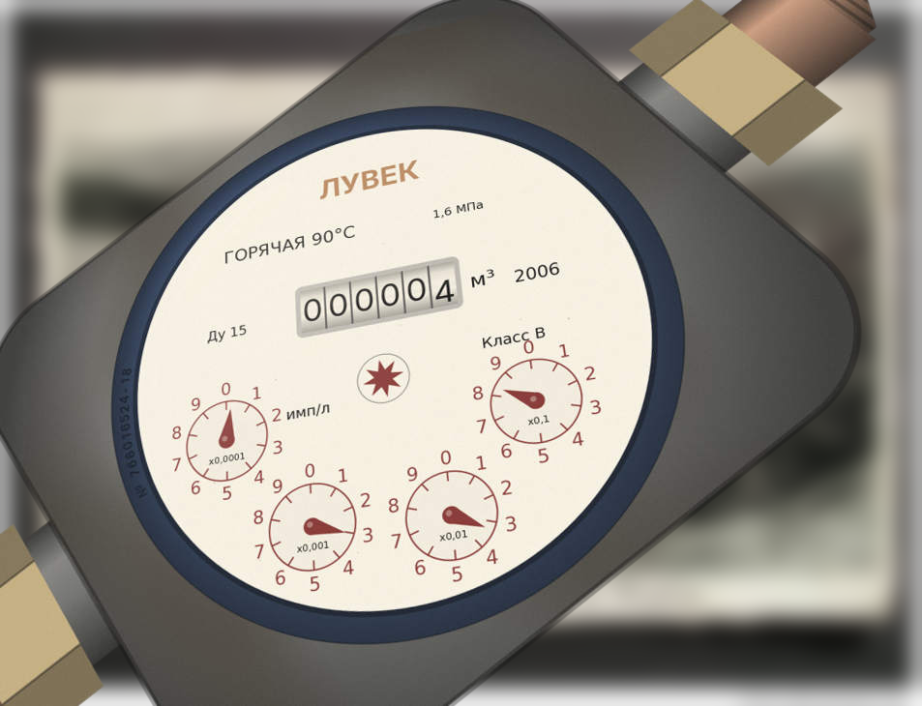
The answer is 3.8330 m³
